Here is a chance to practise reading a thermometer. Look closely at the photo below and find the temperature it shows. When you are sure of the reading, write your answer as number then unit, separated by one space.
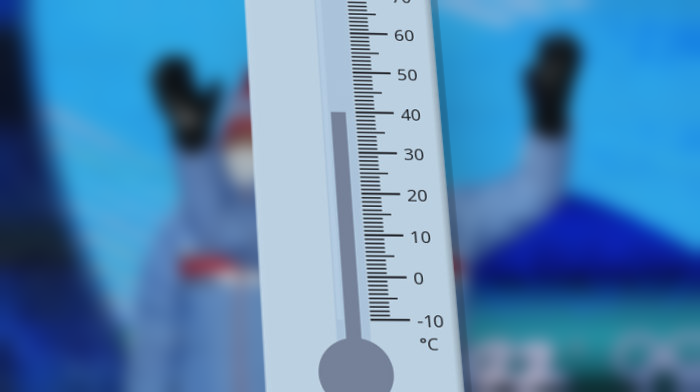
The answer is 40 °C
